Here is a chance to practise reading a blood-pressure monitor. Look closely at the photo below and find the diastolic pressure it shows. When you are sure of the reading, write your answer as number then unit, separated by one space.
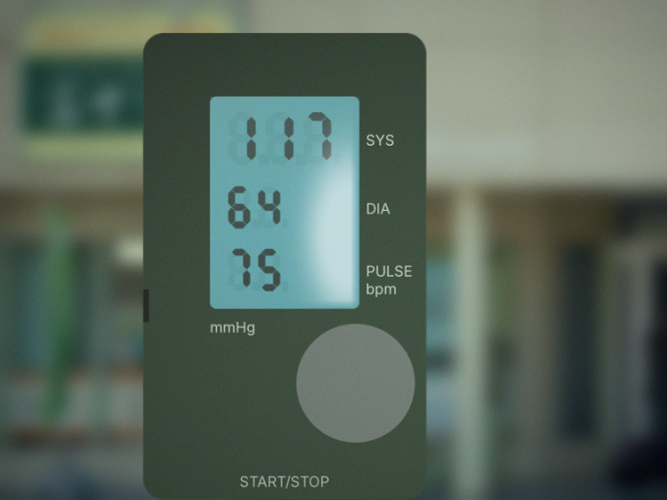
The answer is 64 mmHg
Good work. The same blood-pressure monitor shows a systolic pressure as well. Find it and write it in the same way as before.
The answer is 117 mmHg
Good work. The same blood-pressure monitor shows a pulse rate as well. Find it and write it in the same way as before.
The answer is 75 bpm
